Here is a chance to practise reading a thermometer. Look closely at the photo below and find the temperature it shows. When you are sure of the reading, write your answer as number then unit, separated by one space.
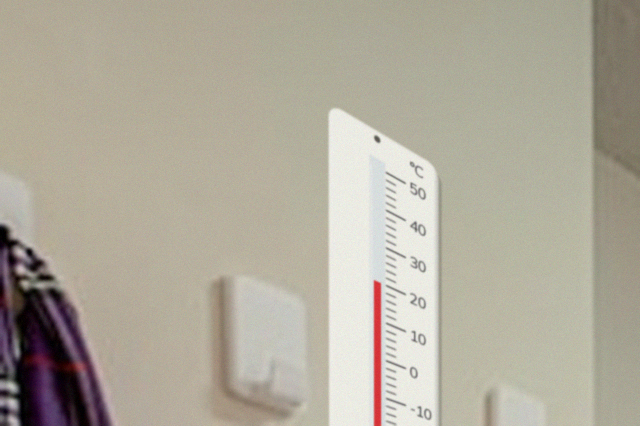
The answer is 20 °C
